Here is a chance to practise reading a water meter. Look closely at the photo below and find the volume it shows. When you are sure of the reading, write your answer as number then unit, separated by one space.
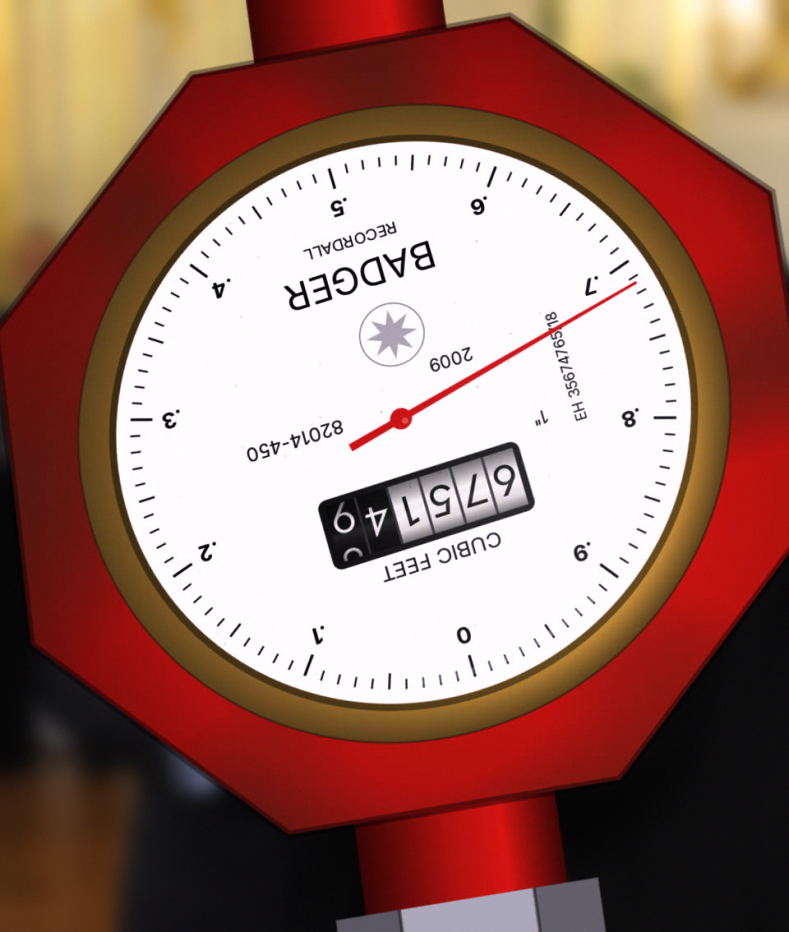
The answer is 675148.71 ft³
